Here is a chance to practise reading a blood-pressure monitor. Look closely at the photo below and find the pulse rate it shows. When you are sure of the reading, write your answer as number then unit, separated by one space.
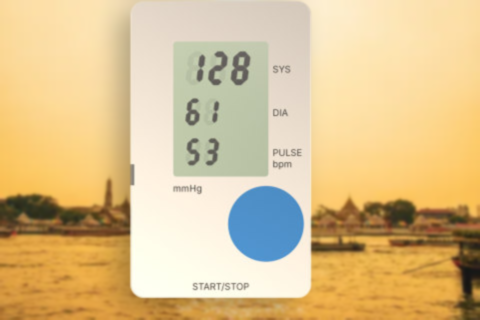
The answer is 53 bpm
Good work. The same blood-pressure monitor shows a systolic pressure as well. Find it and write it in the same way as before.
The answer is 128 mmHg
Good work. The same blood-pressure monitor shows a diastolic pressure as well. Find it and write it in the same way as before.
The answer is 61 mmHg
